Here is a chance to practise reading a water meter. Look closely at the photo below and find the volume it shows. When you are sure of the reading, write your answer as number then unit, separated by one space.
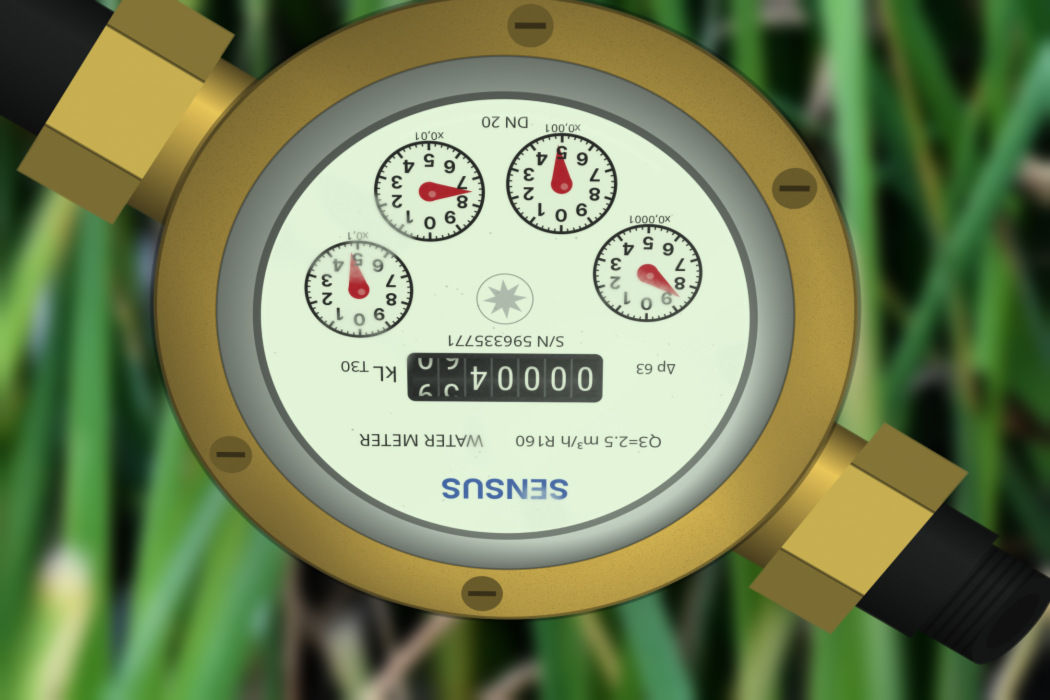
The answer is 459.4748 kL
